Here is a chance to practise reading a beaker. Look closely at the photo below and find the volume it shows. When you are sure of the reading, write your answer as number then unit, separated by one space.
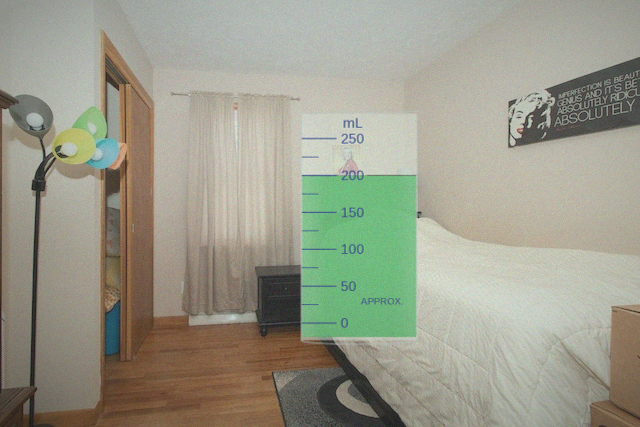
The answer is 200 mL
